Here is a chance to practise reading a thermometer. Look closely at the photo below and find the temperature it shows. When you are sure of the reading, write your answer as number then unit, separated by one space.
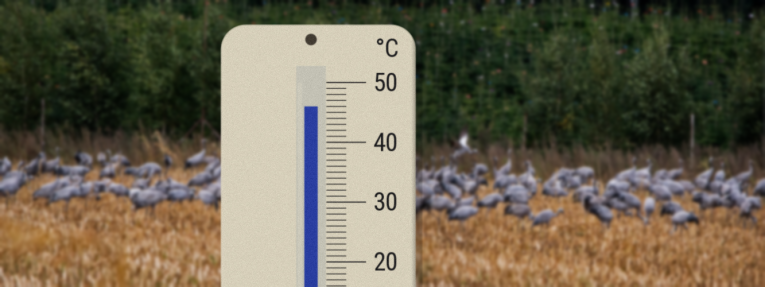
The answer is 46 °C
